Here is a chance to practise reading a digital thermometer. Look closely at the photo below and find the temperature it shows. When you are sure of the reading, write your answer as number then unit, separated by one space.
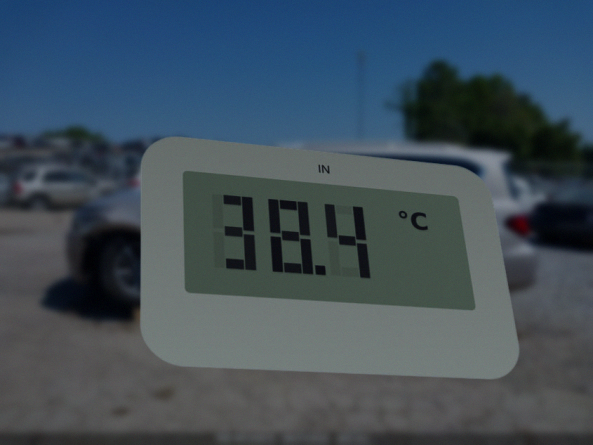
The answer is 38.4 °C
